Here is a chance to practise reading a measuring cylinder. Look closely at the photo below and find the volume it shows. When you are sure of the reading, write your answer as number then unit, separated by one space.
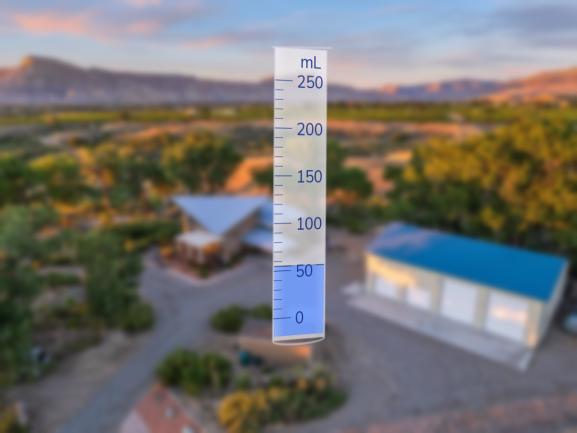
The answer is 55 mL
